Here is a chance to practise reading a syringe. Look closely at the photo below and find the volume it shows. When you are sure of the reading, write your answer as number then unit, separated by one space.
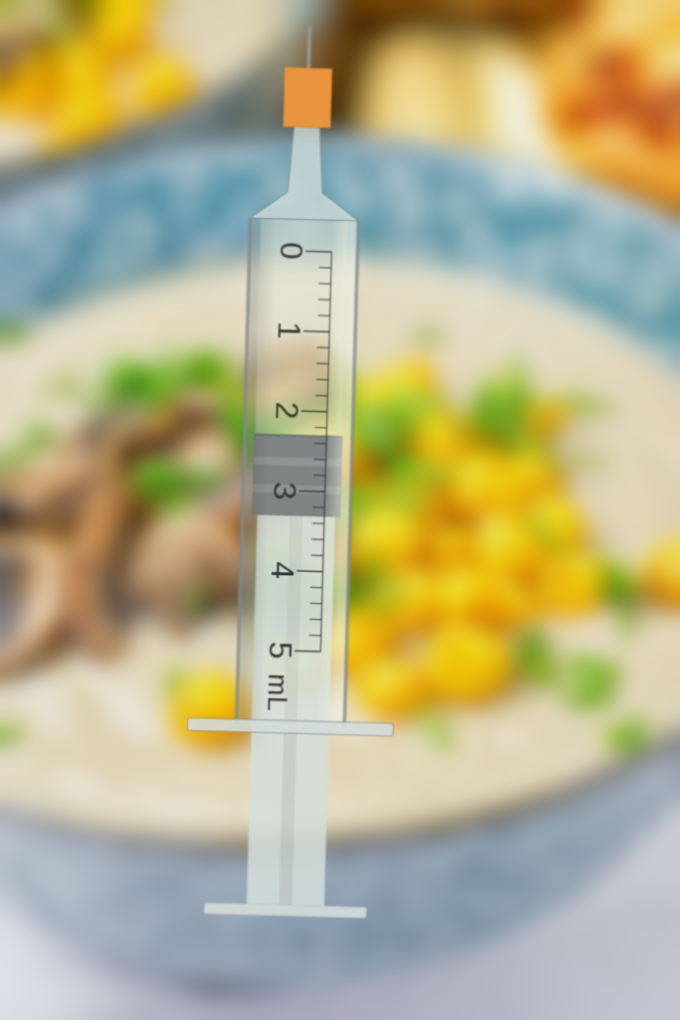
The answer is 2.3 mL
